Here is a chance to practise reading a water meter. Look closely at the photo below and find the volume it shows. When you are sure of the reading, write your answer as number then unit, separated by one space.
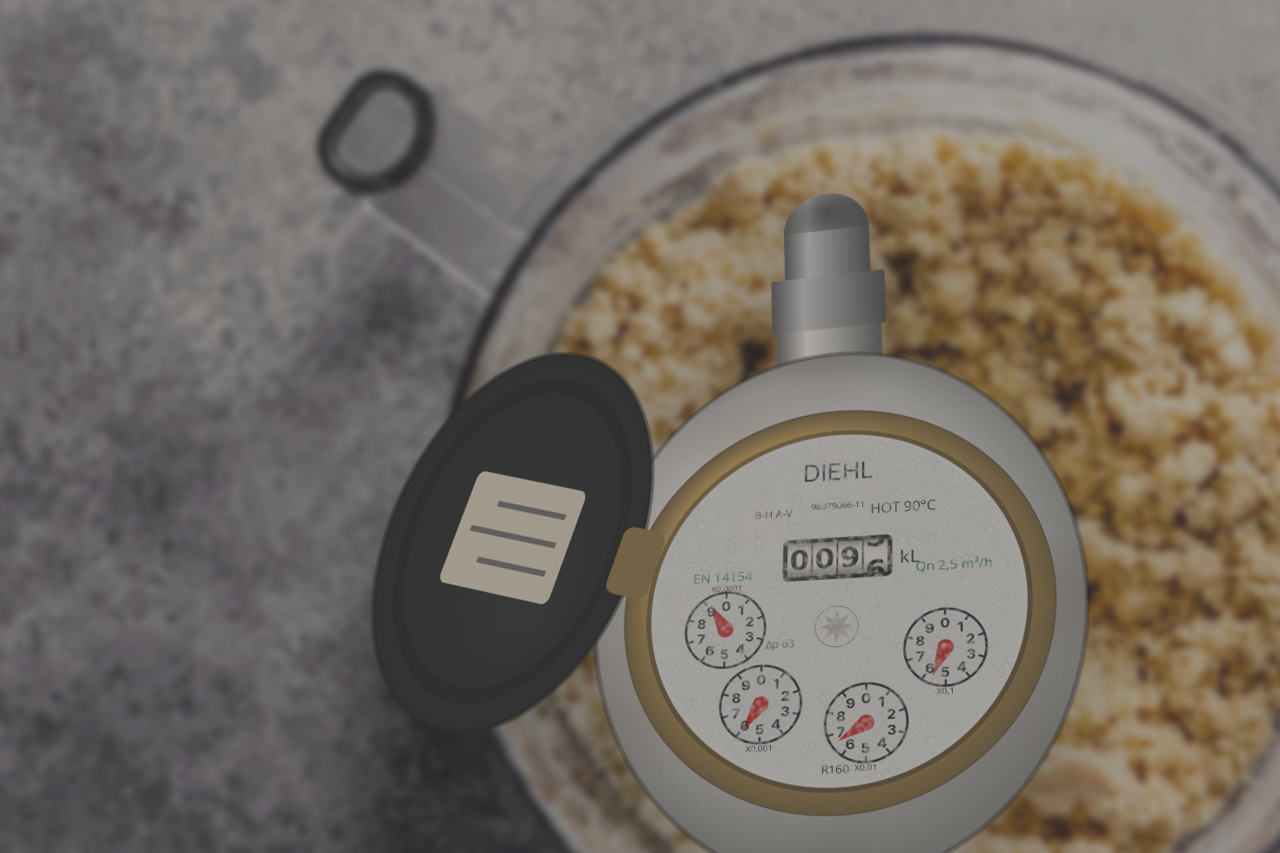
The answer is 95.5659 kL
